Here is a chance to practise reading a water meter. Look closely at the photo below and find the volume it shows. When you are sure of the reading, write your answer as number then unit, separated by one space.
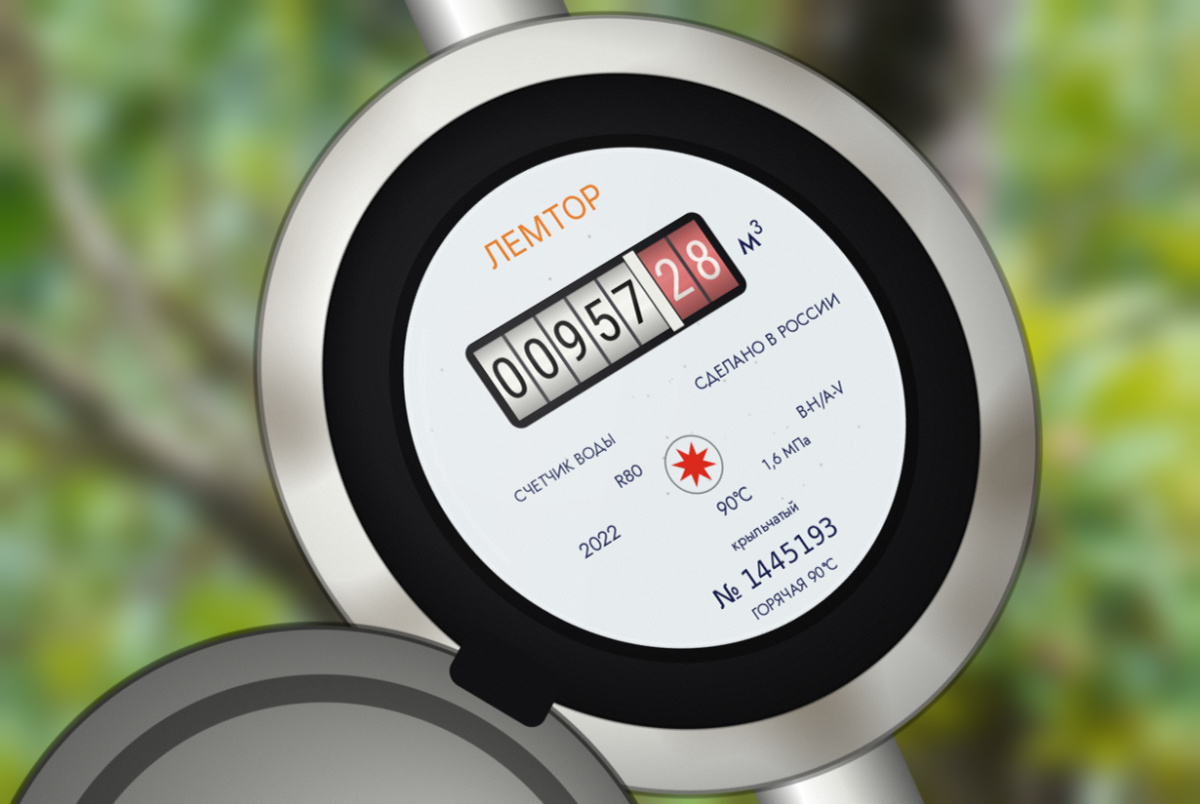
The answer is 957.28 m³
